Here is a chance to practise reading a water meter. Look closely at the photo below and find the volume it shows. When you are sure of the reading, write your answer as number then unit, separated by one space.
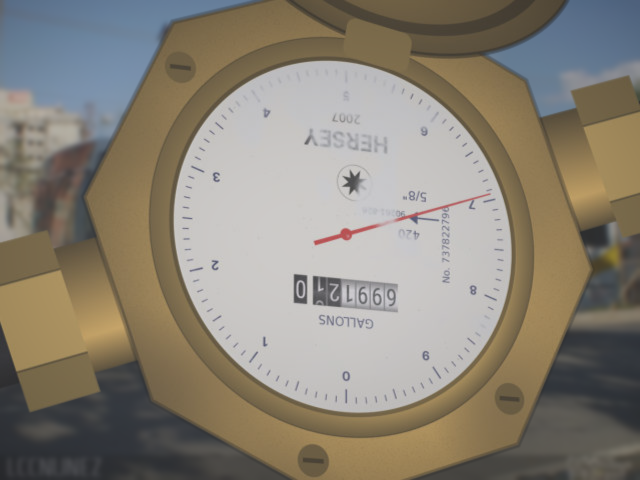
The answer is 6991206.9 gal
